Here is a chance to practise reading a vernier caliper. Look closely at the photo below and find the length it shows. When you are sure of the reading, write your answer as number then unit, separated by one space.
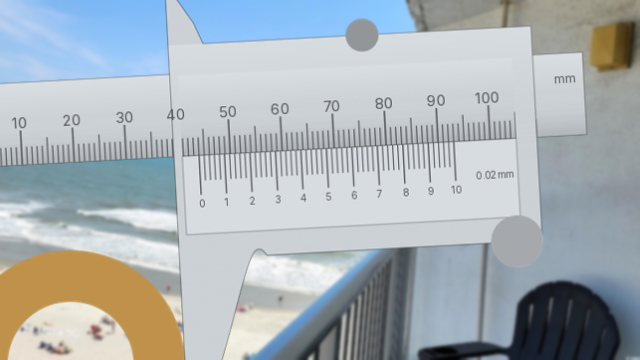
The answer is 44.0 mm
